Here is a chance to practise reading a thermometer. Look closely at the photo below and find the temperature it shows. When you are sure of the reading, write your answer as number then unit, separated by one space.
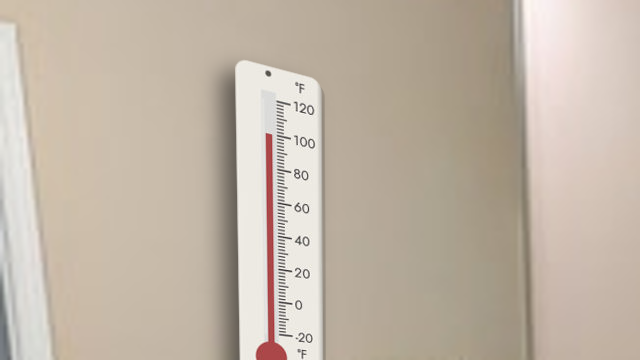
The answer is 100 °F
